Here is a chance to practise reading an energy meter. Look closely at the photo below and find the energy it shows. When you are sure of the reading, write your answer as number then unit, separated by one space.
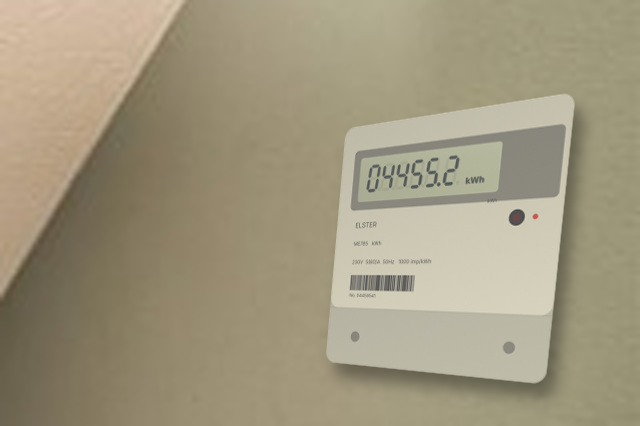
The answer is 4455.2 kWh
